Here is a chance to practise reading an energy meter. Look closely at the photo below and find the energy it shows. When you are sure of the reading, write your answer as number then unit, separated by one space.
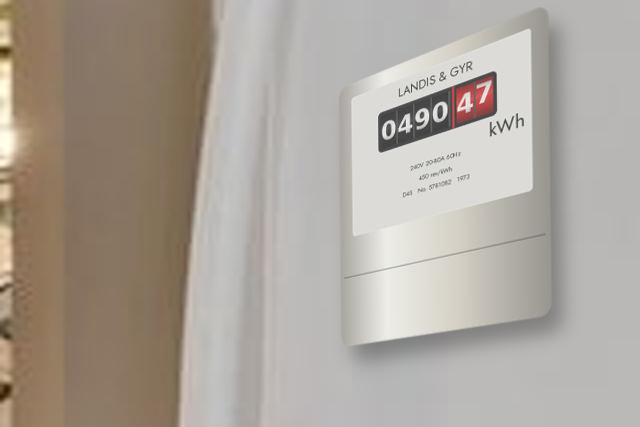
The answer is 490.47 kWh
